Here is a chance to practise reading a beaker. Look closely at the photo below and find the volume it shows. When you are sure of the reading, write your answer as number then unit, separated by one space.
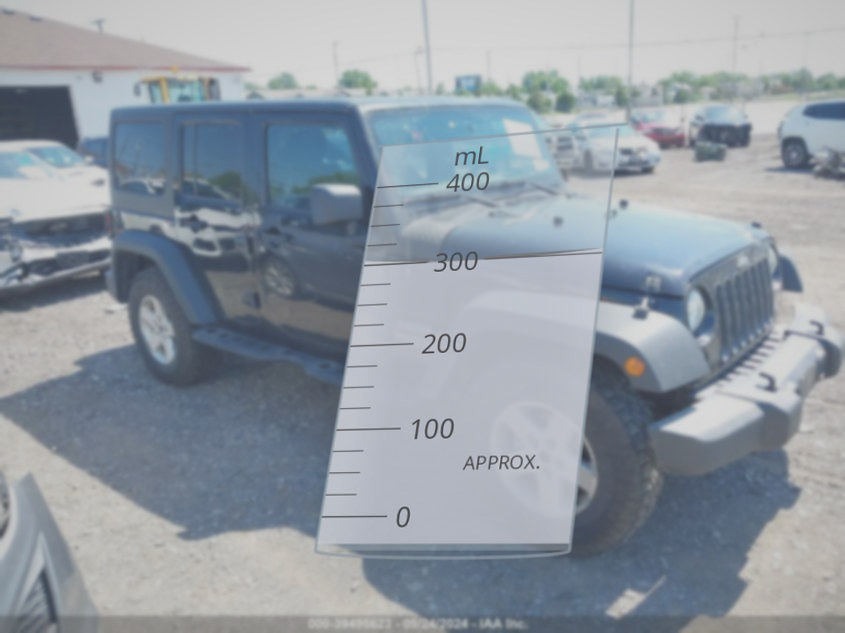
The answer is 300 mL
